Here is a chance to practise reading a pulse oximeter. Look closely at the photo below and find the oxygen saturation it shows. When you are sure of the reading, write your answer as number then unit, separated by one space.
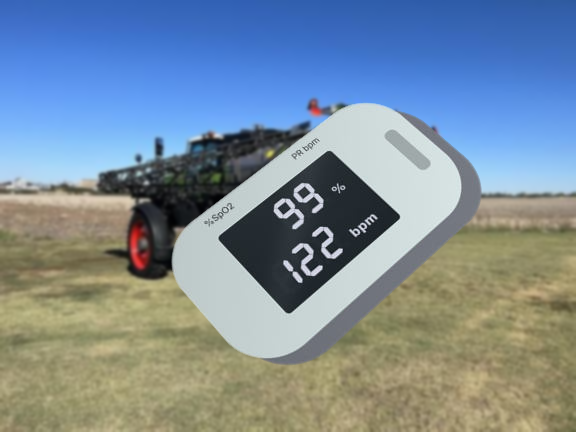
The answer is 99 %
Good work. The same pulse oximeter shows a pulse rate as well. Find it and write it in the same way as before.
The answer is 122 bpm
